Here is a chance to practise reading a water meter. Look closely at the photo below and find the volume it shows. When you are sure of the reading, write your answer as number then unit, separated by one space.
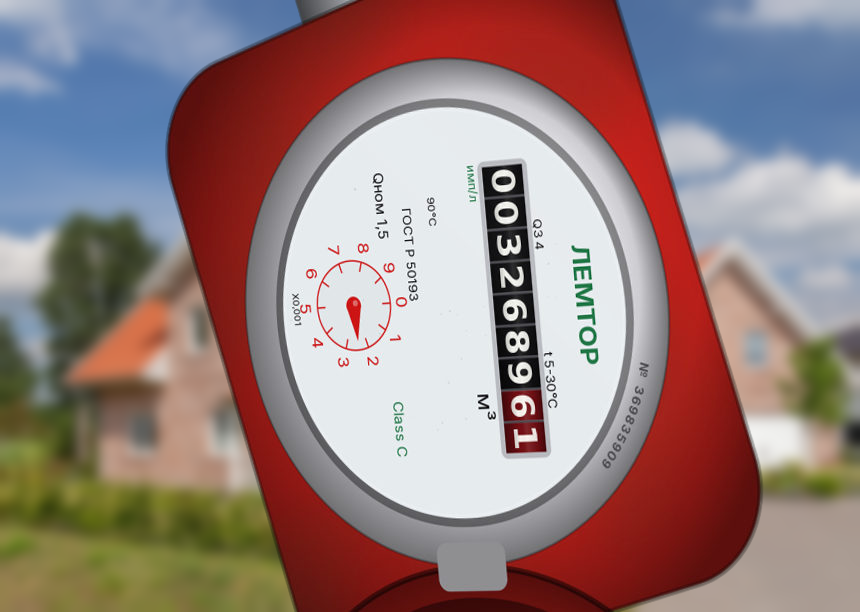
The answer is 32689.612 m³
